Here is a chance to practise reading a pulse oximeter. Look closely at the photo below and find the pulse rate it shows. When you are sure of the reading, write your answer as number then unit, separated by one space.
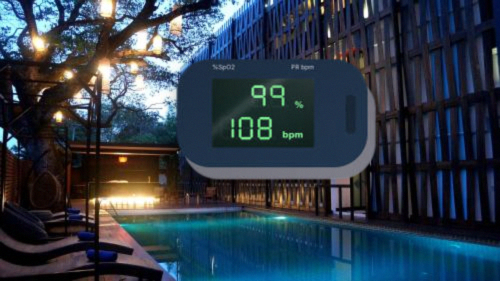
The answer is 108 bpm
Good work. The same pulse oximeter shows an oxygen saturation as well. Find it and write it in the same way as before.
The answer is 99 %
